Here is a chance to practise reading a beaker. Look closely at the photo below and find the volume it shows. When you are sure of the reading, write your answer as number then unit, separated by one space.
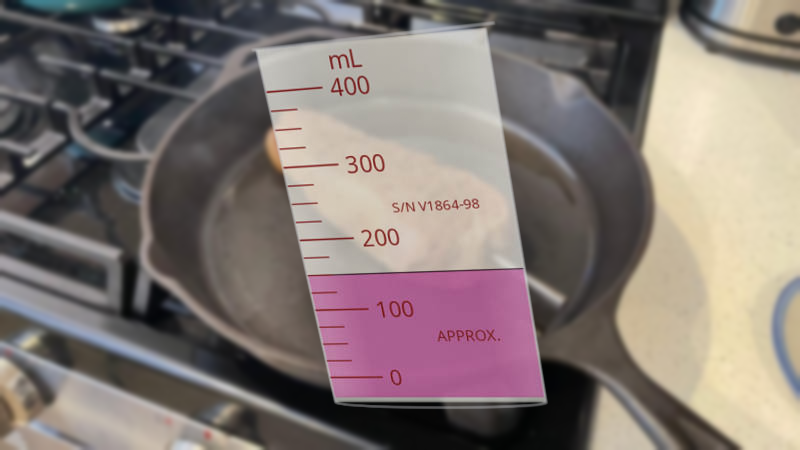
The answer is 150 mL
